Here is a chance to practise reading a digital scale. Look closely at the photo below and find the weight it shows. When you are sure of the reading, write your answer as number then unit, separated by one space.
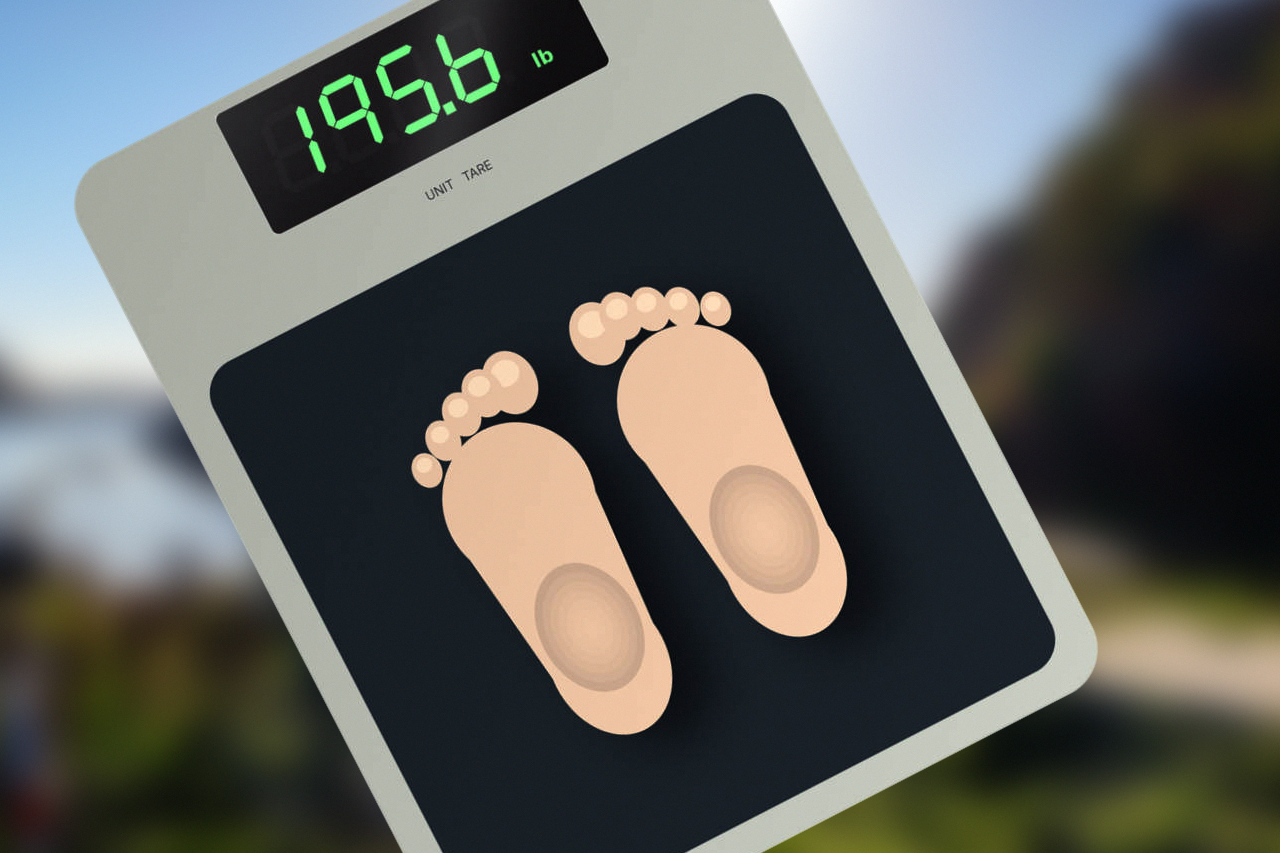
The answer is 195.6 lb
